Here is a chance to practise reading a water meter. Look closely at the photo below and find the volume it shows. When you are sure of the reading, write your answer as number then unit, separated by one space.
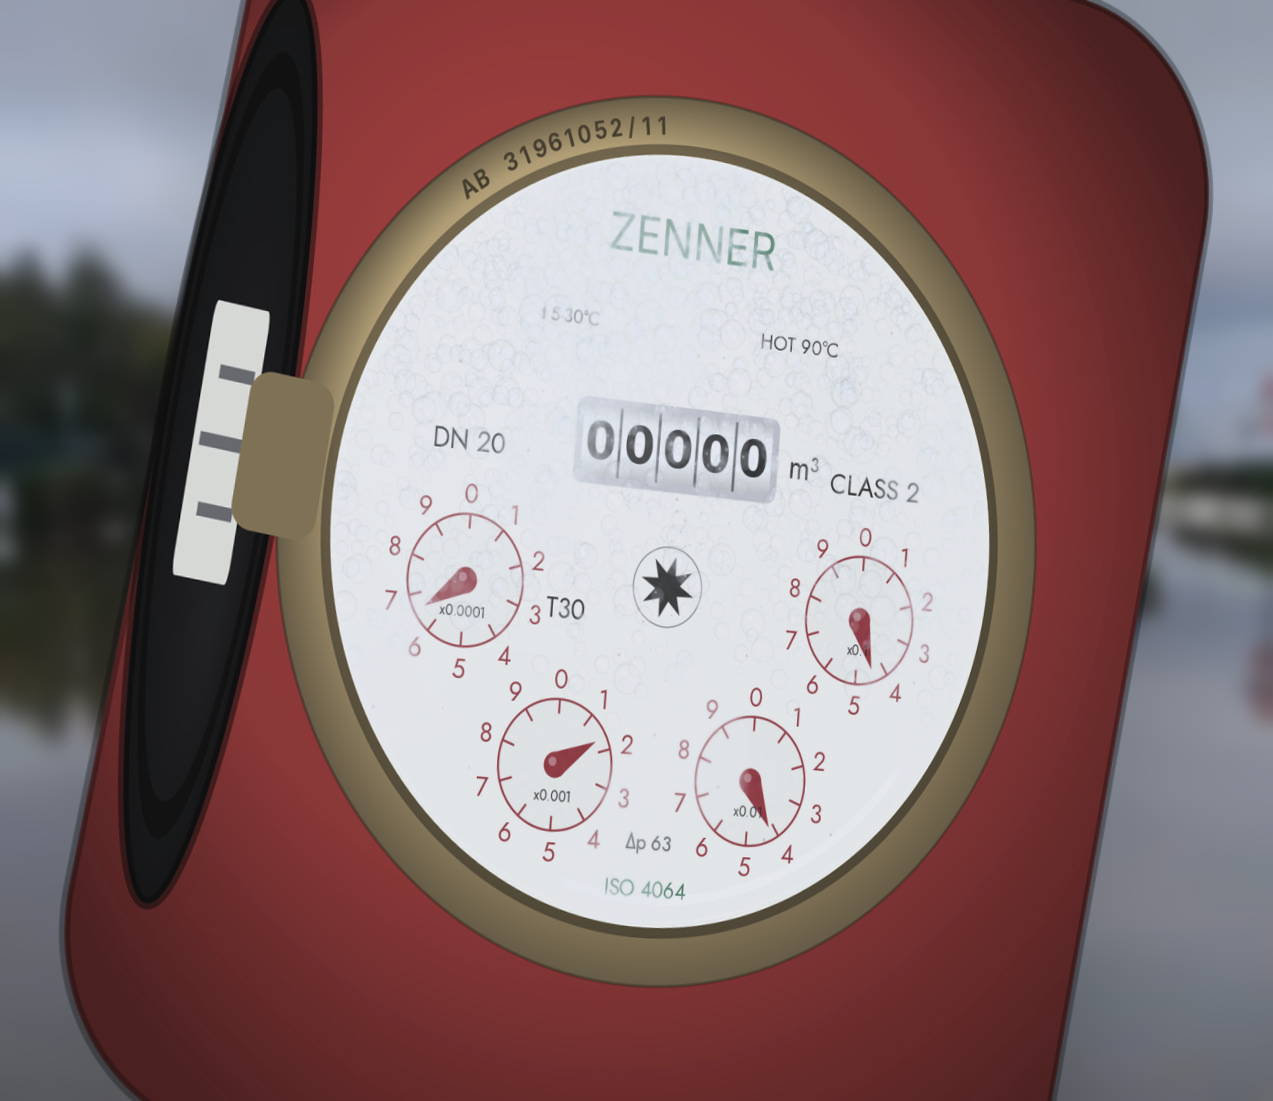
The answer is 0.4416 m³
